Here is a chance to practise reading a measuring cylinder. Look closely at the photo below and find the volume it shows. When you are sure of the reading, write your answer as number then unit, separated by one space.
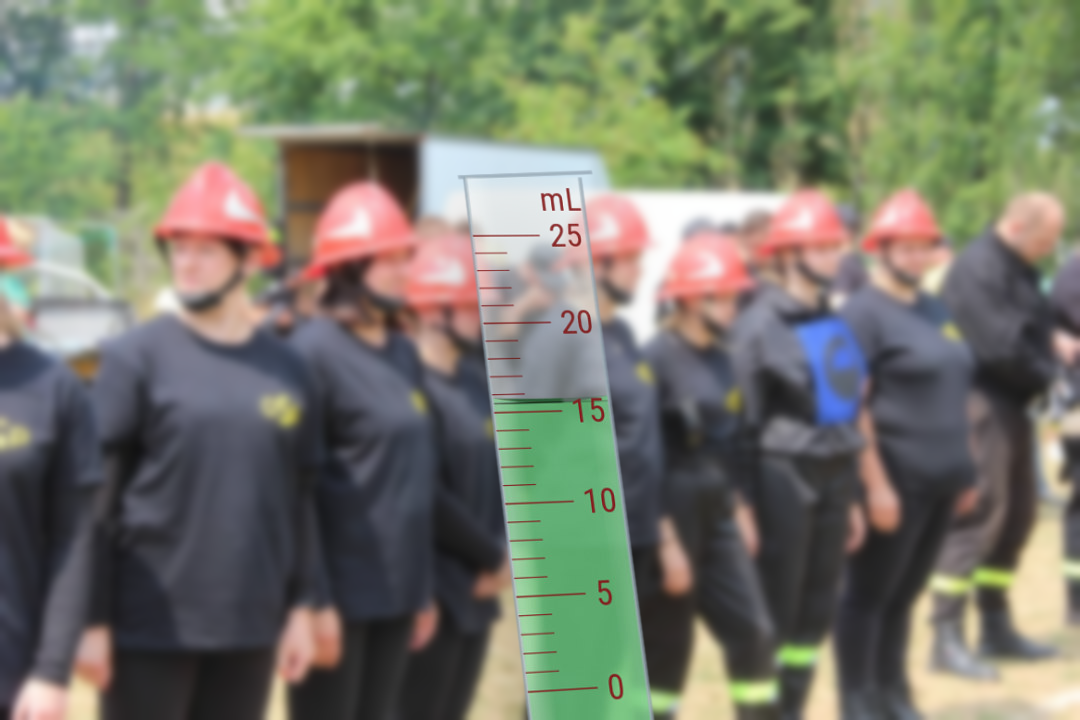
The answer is 15.5 mL
